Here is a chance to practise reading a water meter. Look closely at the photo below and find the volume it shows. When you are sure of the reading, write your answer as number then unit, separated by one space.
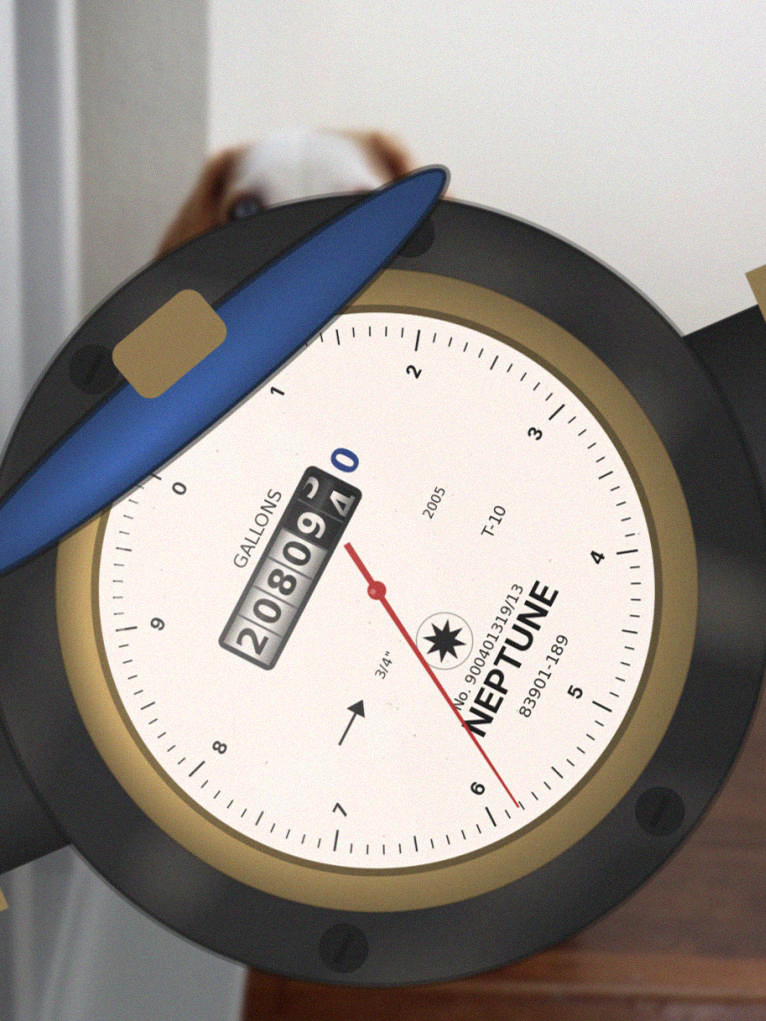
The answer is 2080935.8 gal
